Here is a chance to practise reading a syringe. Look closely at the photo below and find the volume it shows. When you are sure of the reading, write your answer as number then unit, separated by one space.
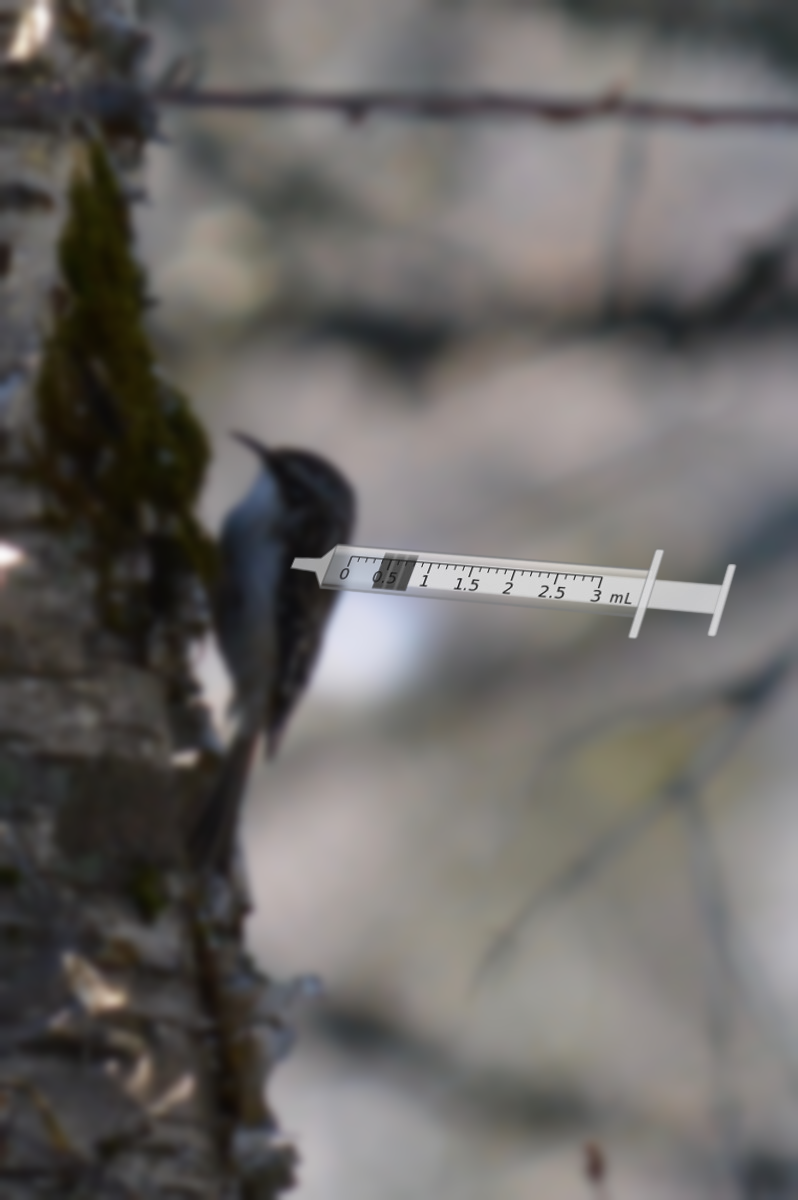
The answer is 0.4 mL
